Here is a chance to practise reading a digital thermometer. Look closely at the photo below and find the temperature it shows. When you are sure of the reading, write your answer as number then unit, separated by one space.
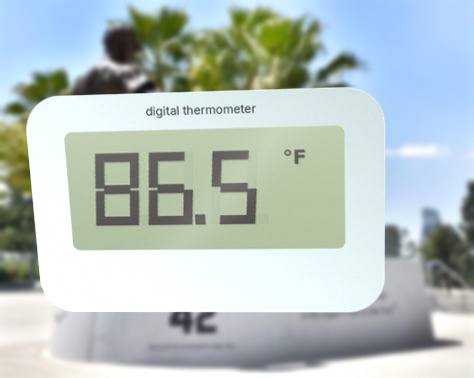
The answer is 86.5 °F
